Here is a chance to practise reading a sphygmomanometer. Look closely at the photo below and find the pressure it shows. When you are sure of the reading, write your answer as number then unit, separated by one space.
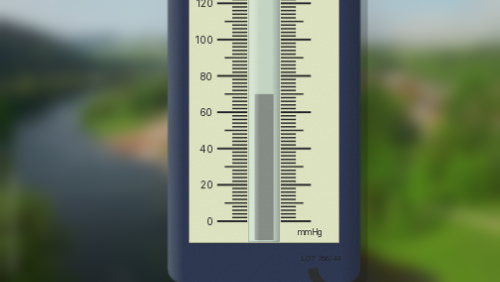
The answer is 70 mmHg
